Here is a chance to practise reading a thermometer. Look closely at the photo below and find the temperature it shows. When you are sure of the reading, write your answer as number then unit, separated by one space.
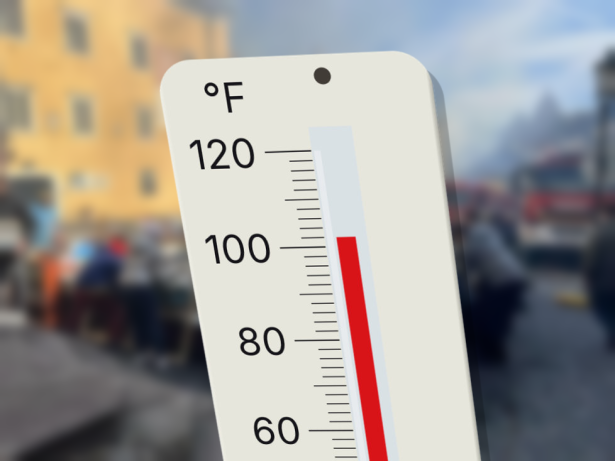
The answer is 102 °F
